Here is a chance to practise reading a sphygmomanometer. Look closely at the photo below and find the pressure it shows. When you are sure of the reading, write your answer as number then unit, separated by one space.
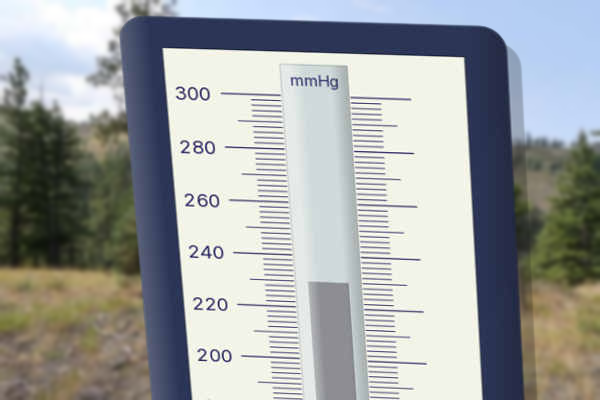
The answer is 230 mmHg
